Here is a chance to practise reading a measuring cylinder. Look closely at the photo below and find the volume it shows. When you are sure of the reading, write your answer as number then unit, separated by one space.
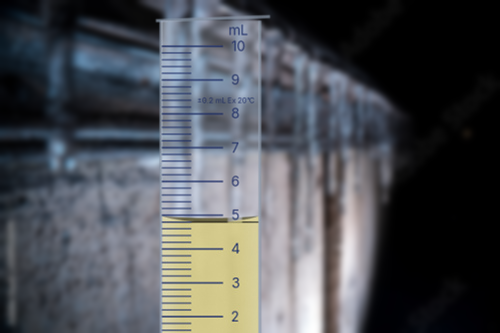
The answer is 4.8 mL
